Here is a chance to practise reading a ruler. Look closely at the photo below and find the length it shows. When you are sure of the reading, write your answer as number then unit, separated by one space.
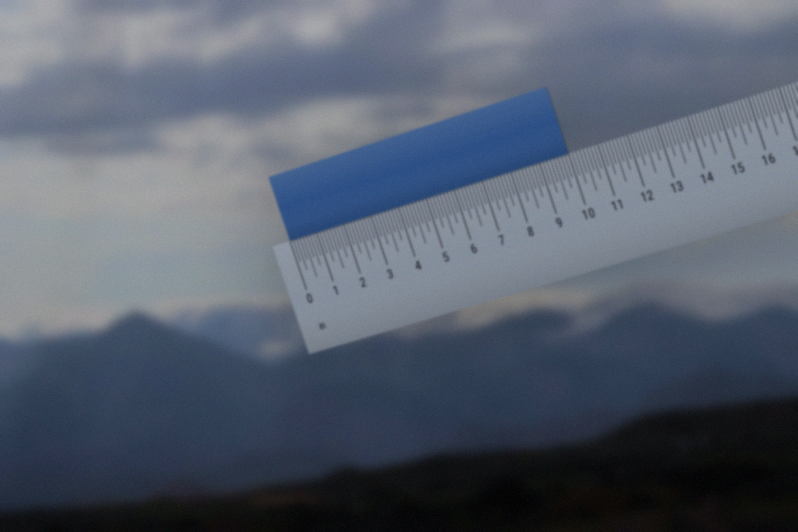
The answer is 10 in
